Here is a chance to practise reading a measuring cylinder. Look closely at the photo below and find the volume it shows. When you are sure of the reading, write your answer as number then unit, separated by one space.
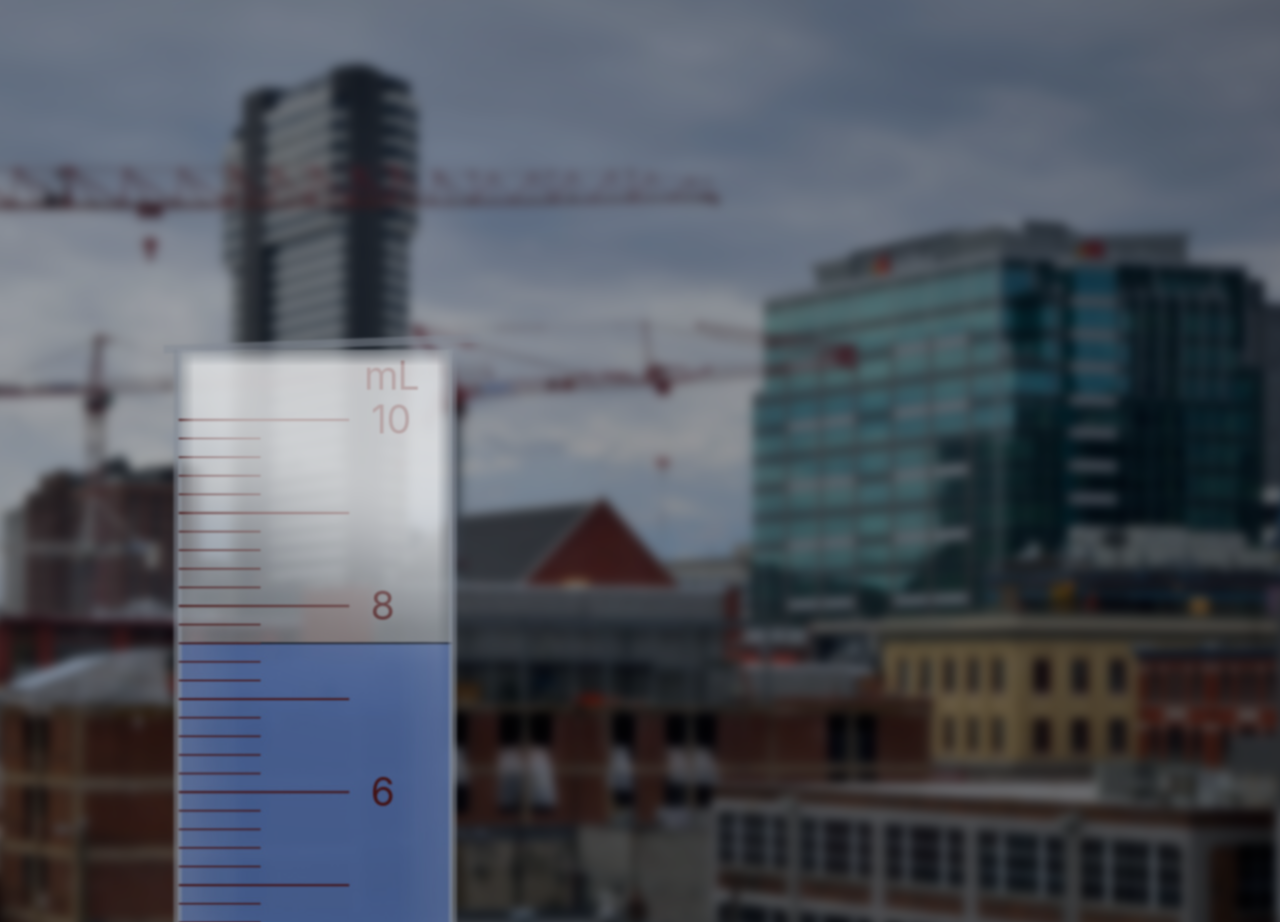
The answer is 7.6 mL
